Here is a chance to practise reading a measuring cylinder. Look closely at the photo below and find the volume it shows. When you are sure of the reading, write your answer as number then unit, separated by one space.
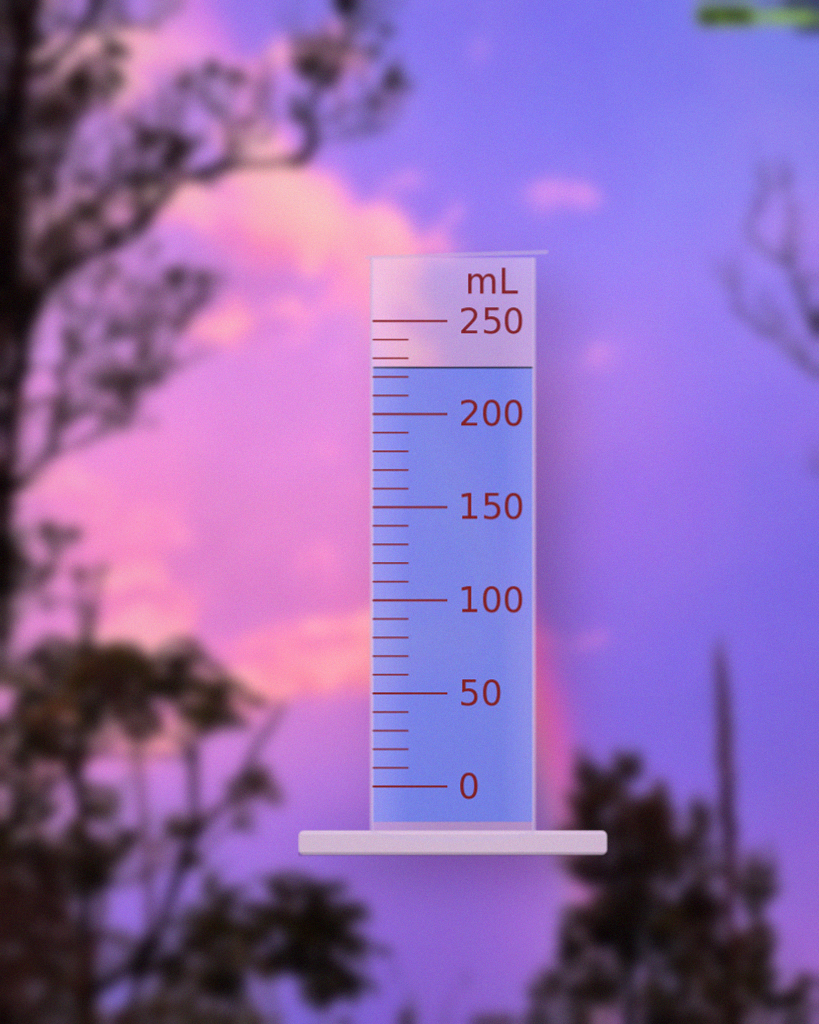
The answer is 225 mL
